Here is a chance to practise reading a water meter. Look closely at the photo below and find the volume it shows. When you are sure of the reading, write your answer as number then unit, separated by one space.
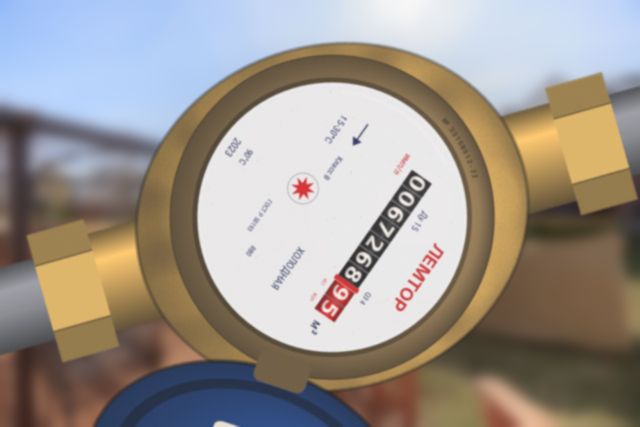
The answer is 67268.95 m³
